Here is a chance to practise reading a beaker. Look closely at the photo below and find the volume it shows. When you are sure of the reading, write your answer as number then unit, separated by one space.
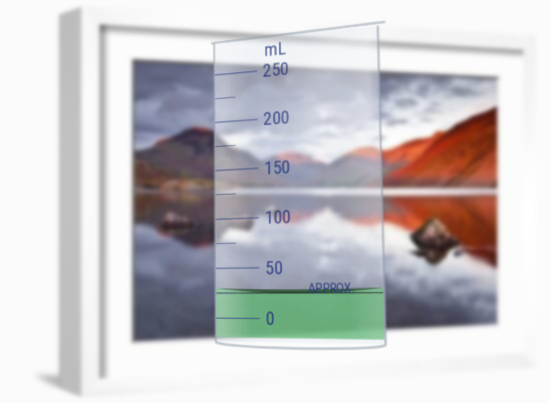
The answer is 25 mL
